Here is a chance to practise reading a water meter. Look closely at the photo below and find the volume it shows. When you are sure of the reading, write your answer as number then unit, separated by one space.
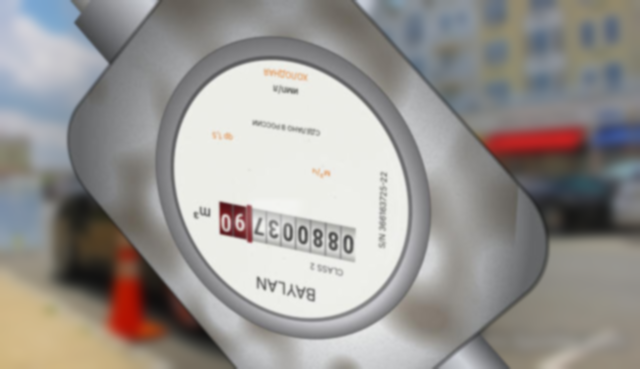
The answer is 880037.90 m³
